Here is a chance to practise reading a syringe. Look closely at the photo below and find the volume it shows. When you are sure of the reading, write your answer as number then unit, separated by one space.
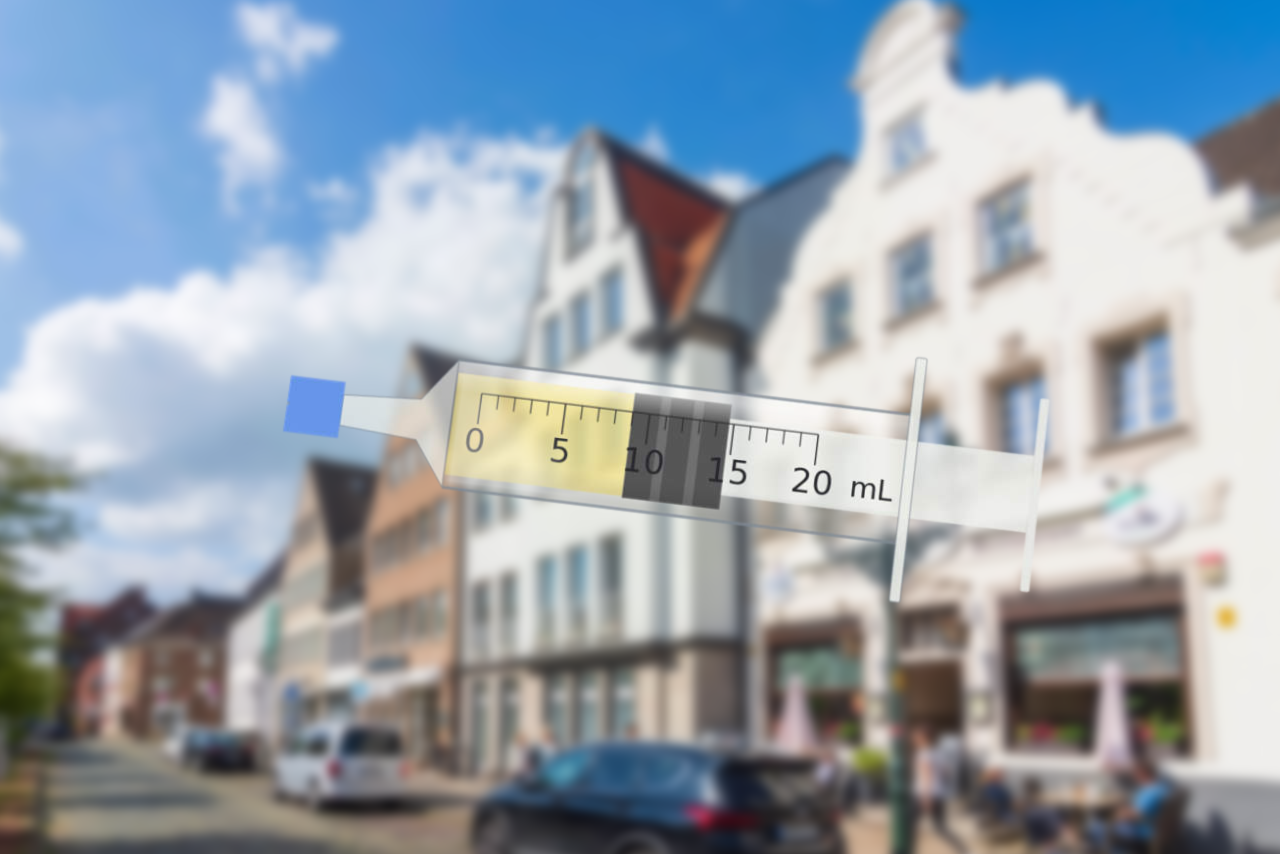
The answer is 9 mL
